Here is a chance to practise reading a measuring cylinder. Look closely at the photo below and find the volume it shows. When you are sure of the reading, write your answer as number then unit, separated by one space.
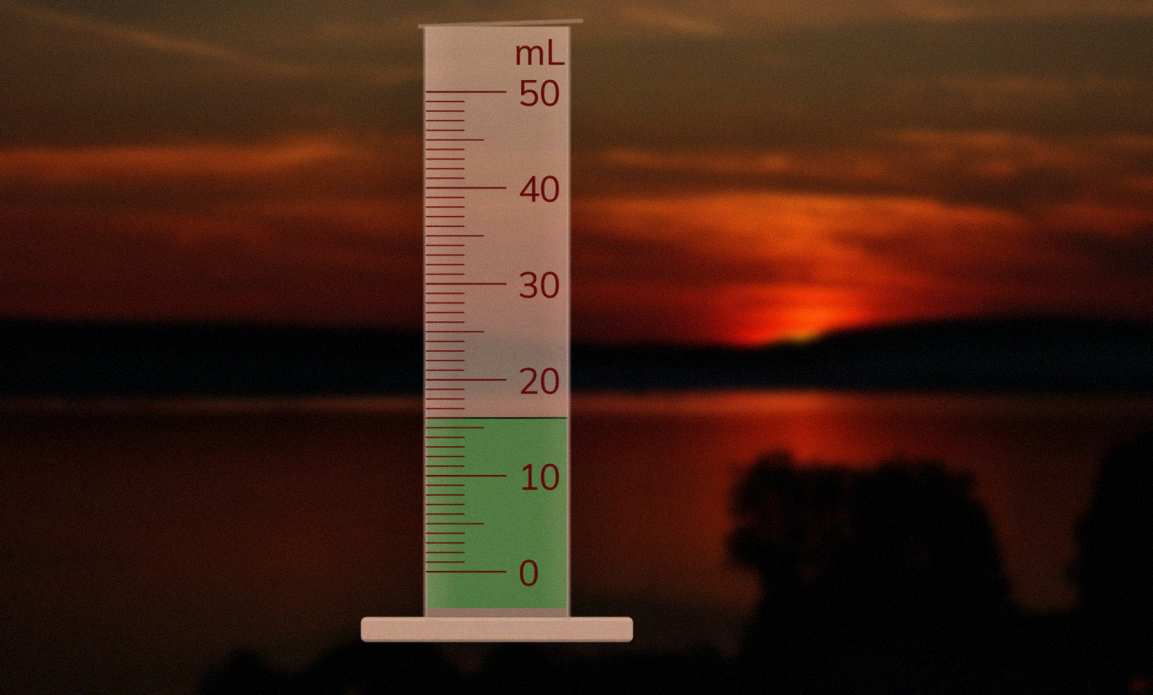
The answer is 16 mL
